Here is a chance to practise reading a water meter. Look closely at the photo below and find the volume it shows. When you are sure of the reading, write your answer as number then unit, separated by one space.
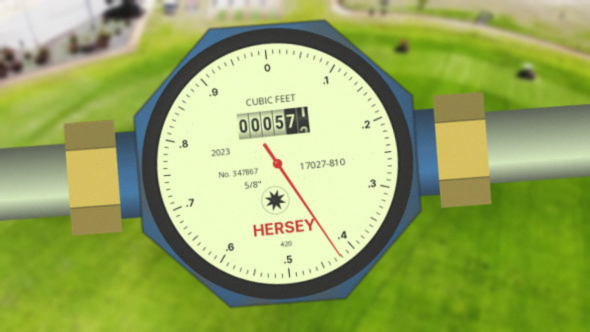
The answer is 571.42 ft³
